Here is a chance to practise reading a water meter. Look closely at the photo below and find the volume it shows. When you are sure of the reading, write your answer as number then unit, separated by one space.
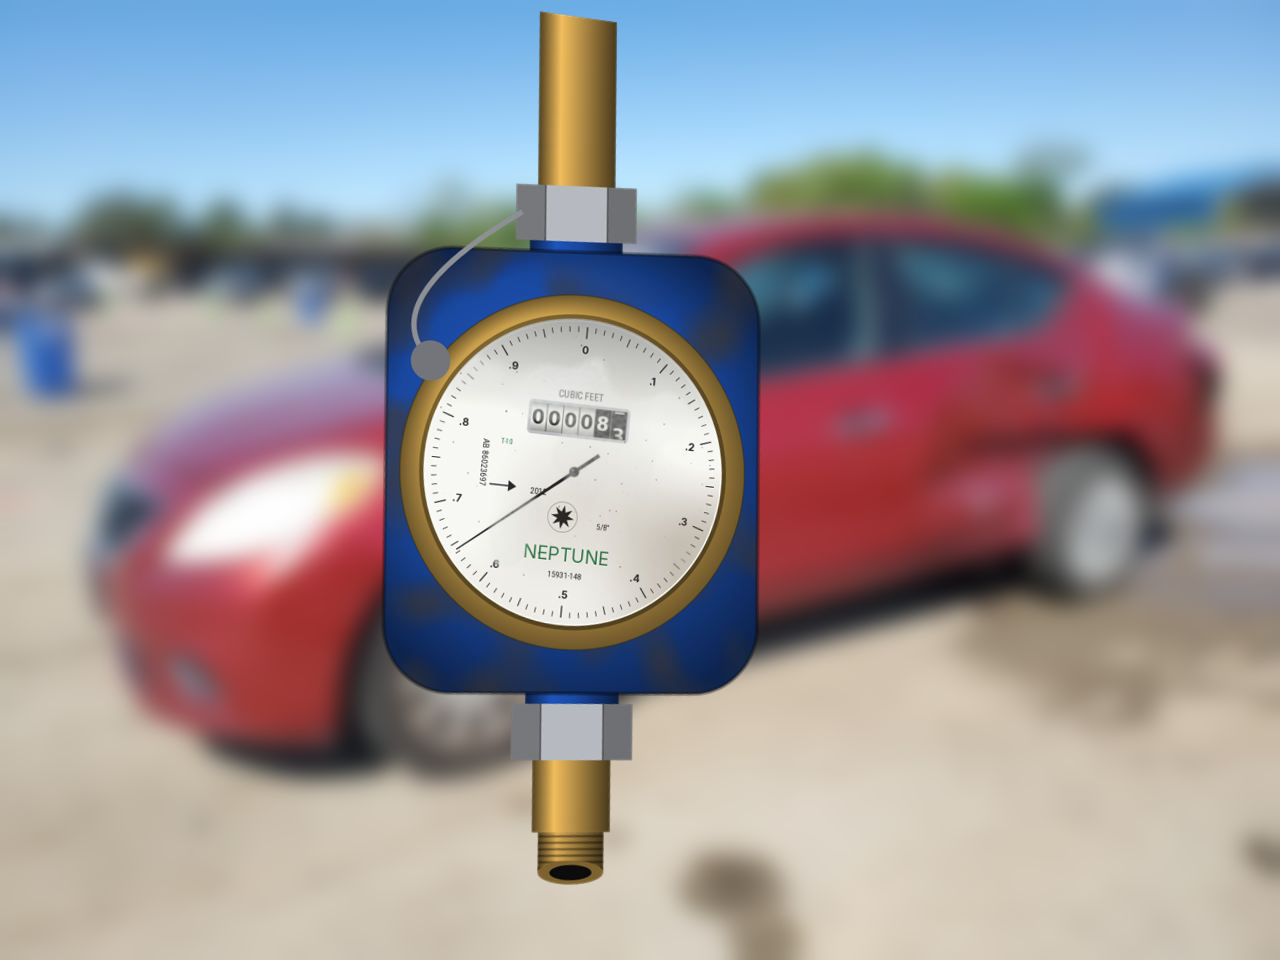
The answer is 82.64 ft³
